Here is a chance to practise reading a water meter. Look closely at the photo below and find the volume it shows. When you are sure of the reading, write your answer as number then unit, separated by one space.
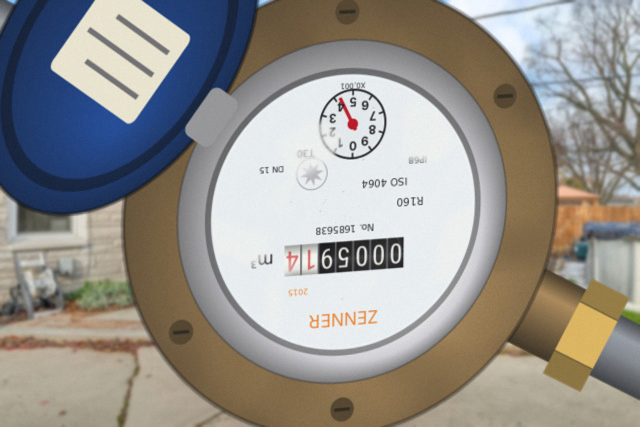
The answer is 59.144 m³
